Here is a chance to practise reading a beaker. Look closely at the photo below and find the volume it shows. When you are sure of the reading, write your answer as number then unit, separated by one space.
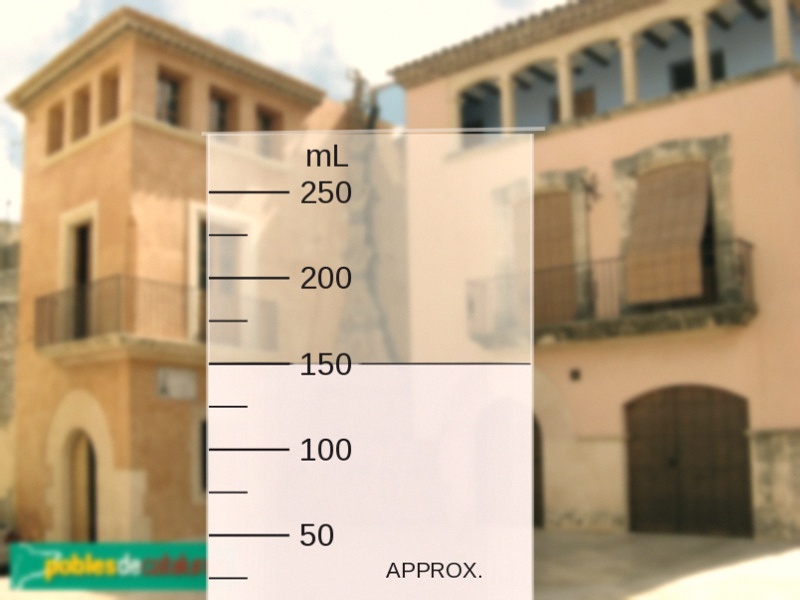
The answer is 150 mL
